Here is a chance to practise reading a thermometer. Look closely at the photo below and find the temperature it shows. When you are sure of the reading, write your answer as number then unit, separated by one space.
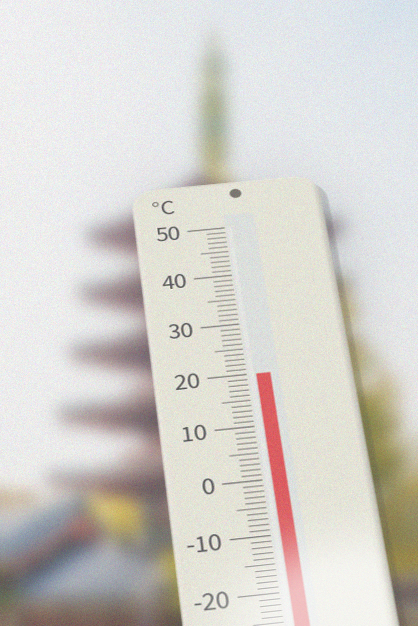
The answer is 20 °C
